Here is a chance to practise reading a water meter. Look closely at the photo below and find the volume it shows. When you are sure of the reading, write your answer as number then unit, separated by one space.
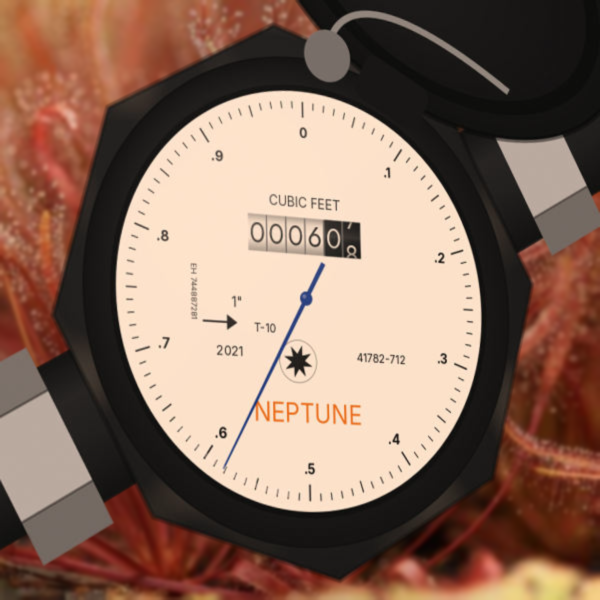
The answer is 607.58 ft³
